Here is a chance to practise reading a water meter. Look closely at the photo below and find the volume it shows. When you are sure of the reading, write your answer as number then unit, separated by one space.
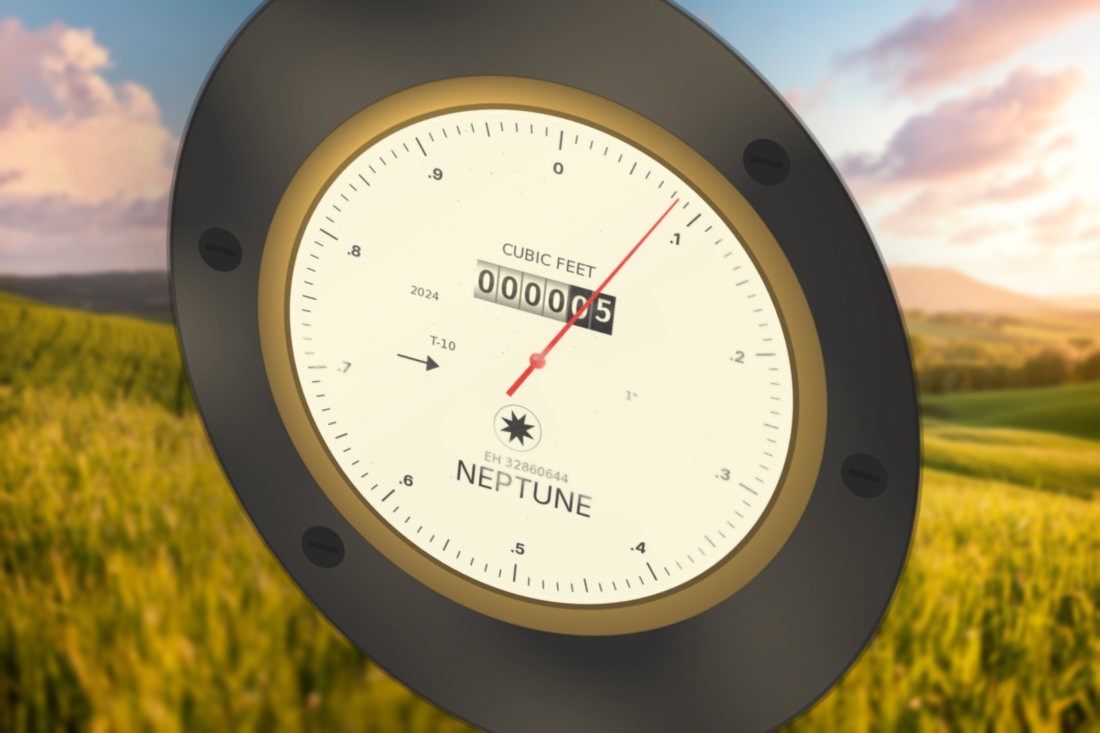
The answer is 5.08 ft³
